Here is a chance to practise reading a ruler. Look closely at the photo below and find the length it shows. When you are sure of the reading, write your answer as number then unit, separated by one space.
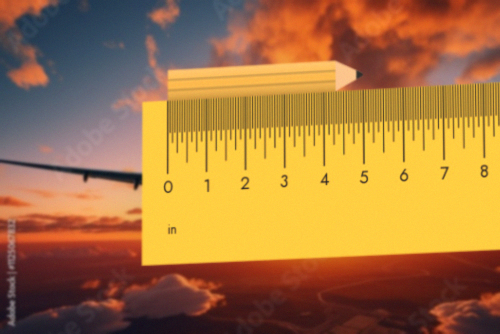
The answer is 5 in
